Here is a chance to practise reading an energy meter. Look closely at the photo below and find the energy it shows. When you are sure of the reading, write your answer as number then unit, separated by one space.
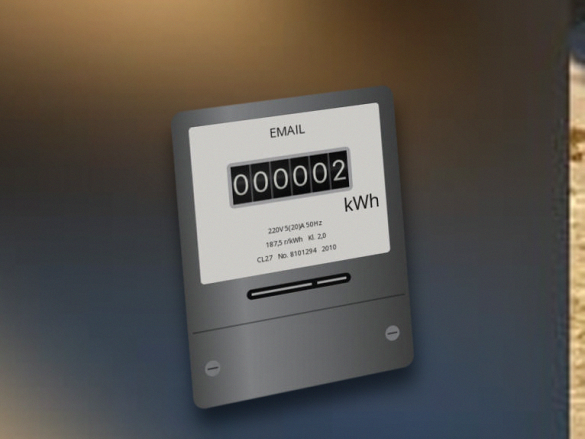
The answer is 2 kWh
